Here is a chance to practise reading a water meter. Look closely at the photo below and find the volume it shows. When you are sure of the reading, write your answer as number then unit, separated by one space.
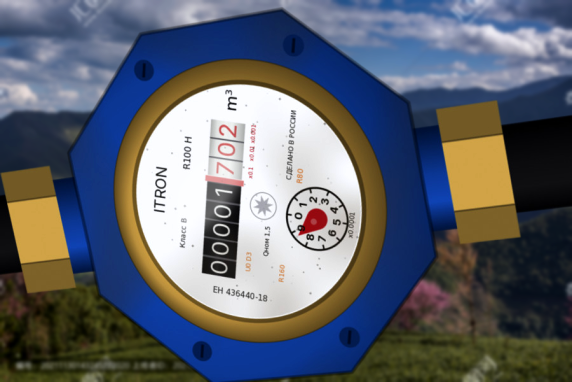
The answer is 1.7028 m³
